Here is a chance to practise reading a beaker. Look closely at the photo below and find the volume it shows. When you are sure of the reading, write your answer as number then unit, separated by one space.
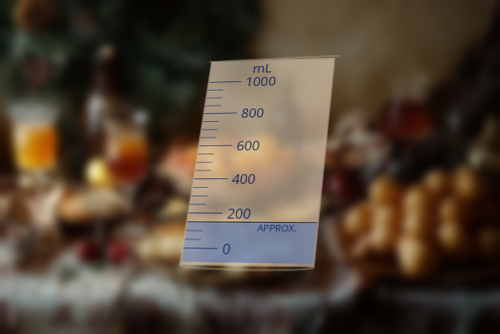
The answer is 150 mL
